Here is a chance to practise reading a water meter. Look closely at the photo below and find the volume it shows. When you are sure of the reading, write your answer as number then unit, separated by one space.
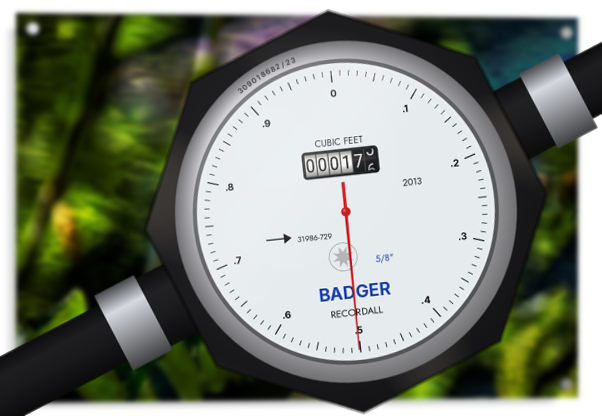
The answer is 175.50 ft³
